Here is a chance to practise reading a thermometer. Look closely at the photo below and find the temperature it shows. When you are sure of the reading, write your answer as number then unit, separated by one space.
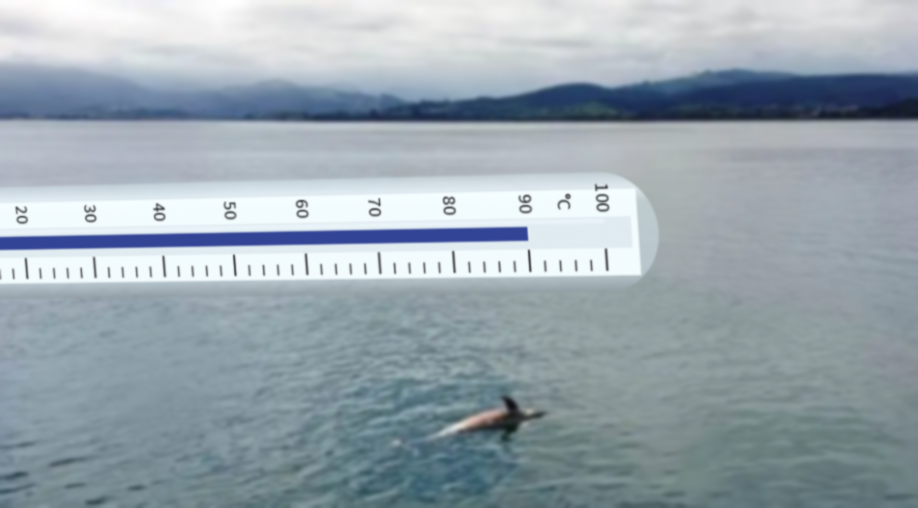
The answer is 90 °C
